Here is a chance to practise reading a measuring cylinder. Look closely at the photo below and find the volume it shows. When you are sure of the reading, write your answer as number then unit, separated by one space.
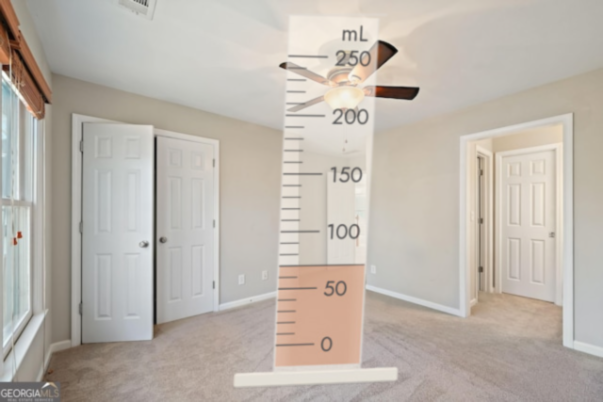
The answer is 70 mL
